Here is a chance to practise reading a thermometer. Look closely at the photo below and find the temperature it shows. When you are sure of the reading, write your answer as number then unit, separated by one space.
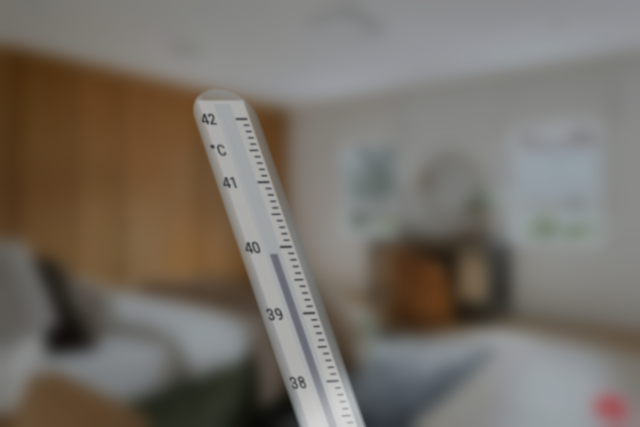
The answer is 39.9 °C
